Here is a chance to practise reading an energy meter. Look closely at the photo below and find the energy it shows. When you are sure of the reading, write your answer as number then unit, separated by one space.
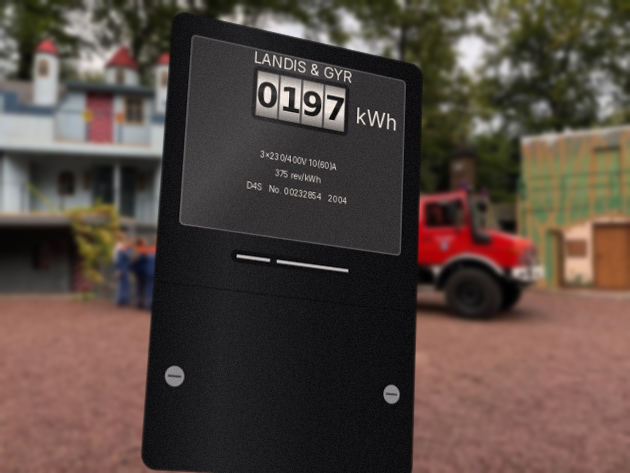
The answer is 197 kWh
